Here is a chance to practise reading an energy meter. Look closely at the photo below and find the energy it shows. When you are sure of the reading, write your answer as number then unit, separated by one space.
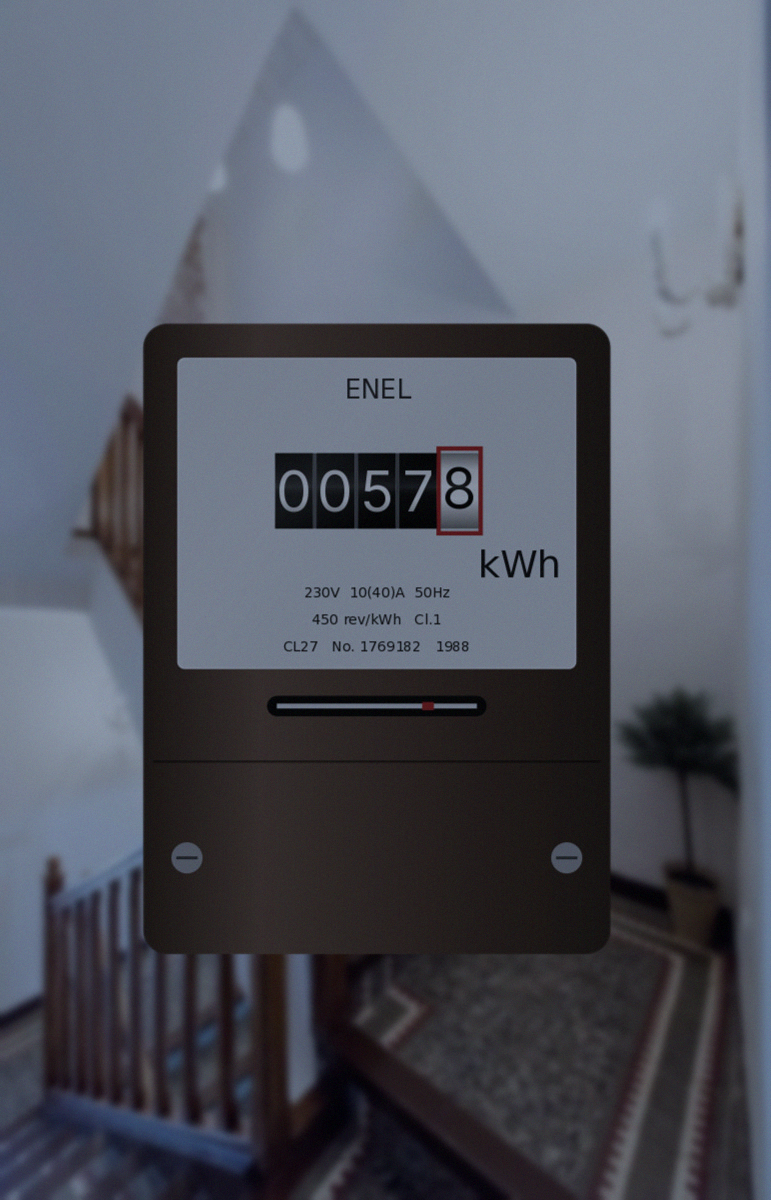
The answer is 57.8 kWh
